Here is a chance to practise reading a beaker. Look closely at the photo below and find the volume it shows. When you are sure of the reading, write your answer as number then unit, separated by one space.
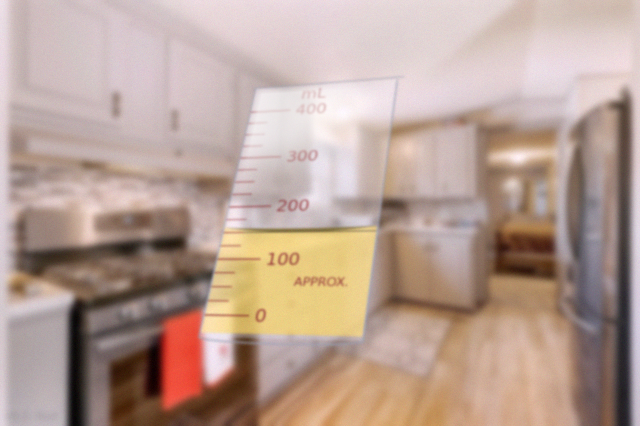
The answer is 150 mL
